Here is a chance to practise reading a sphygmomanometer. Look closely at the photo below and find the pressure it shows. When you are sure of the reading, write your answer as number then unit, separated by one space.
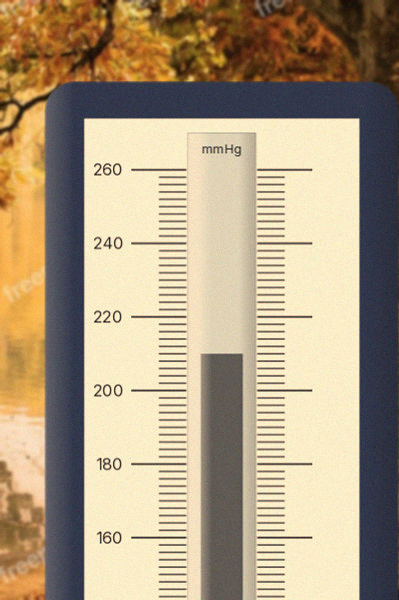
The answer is 210 mmHg
